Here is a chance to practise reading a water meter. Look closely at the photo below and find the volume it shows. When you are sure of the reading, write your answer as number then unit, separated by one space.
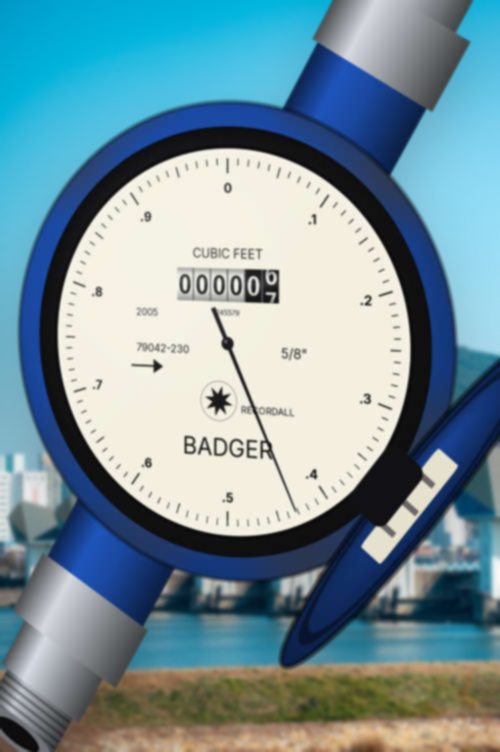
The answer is 6.43 ft³
